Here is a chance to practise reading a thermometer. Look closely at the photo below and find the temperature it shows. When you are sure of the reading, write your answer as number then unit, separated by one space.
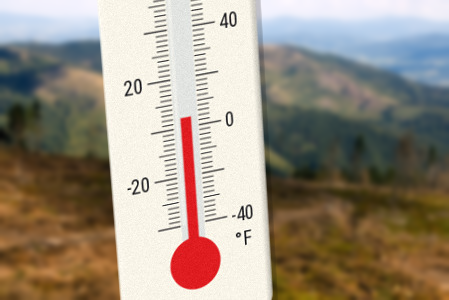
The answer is 4 °F
